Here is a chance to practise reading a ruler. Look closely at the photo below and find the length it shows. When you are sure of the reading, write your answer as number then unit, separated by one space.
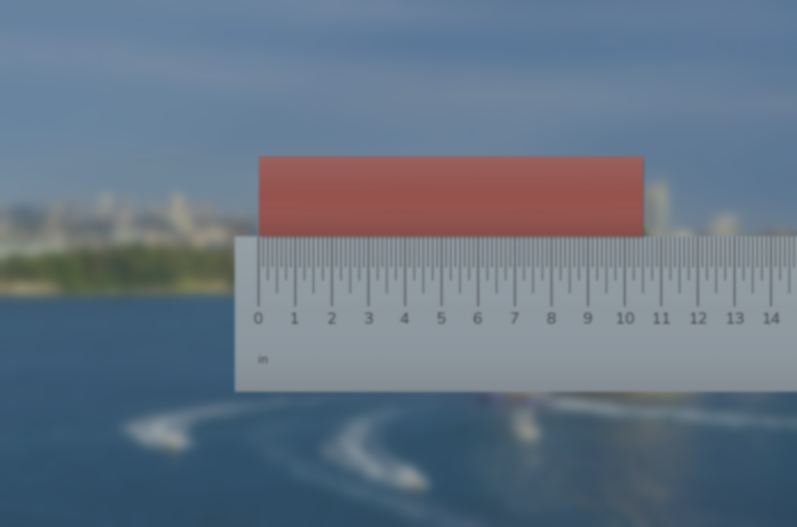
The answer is 10.5 in
